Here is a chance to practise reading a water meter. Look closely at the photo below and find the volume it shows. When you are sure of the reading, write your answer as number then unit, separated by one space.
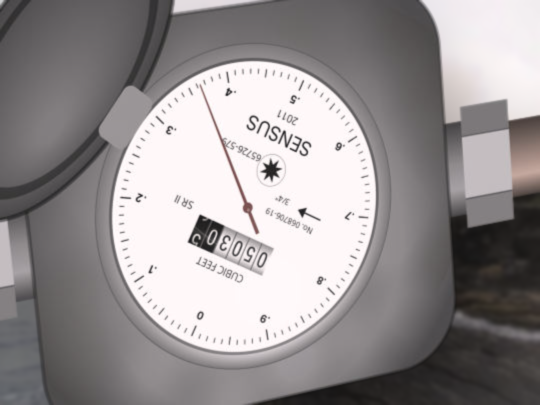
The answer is 50305.36 ft³
